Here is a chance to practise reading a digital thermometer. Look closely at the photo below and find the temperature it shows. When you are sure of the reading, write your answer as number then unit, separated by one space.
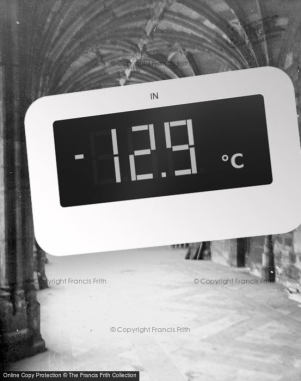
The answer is -12.9 °C
